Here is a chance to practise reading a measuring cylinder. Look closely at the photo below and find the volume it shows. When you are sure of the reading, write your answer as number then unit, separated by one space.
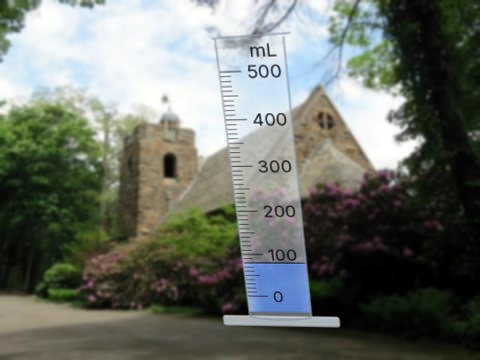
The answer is 80 mL
